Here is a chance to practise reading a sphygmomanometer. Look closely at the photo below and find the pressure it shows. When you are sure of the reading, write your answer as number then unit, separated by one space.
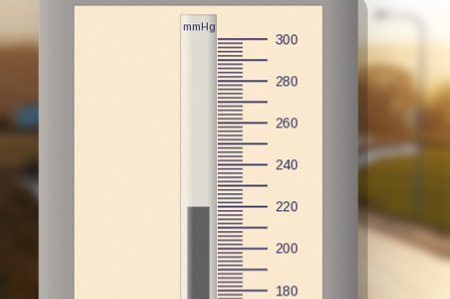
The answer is 220 mmHg
